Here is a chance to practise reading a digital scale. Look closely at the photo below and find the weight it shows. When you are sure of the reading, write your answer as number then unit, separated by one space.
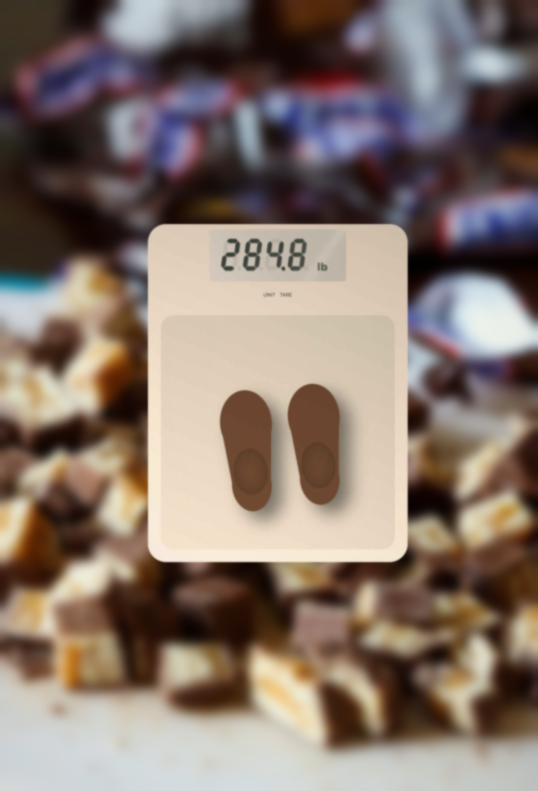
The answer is 284.8 lb
